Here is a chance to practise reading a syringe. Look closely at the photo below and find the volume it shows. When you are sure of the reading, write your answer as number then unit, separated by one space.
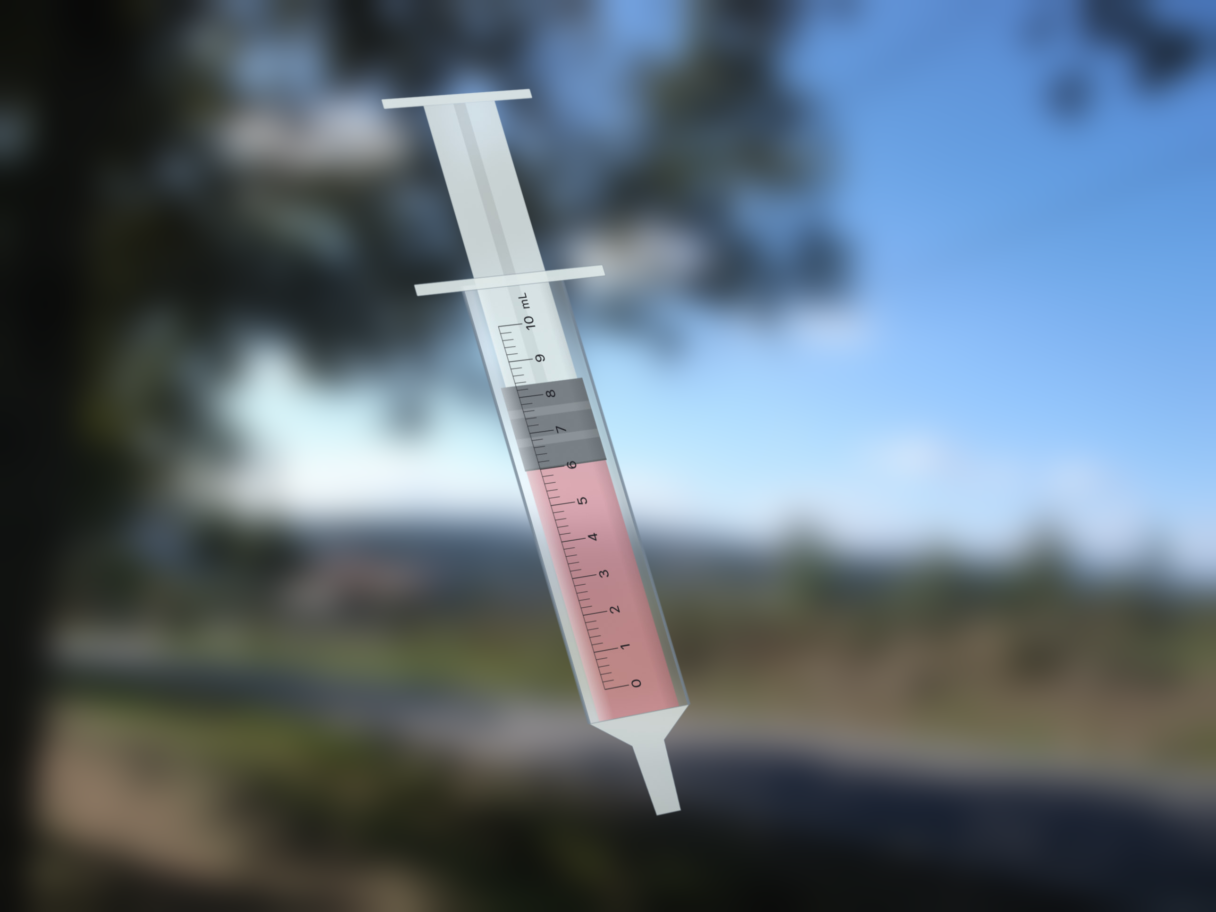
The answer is 6 mL
